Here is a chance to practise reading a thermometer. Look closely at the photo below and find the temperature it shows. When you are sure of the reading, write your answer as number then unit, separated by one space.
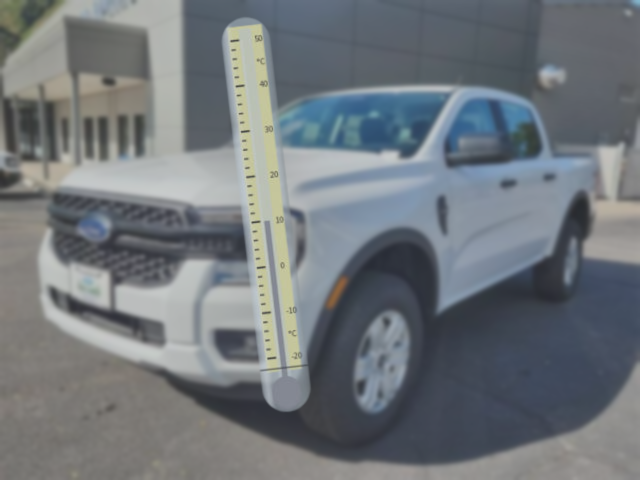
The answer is 10 °C
